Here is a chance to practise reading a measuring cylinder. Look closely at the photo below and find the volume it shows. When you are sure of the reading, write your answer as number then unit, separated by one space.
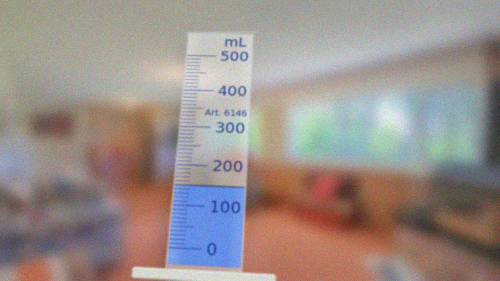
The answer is 150 mL
